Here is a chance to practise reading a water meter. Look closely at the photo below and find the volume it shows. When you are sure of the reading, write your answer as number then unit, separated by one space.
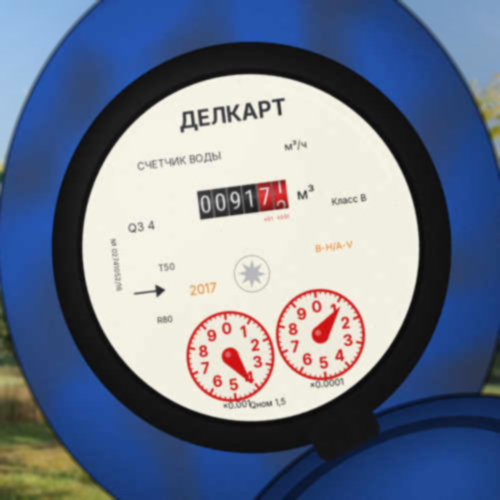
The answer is 91.7141 m³
